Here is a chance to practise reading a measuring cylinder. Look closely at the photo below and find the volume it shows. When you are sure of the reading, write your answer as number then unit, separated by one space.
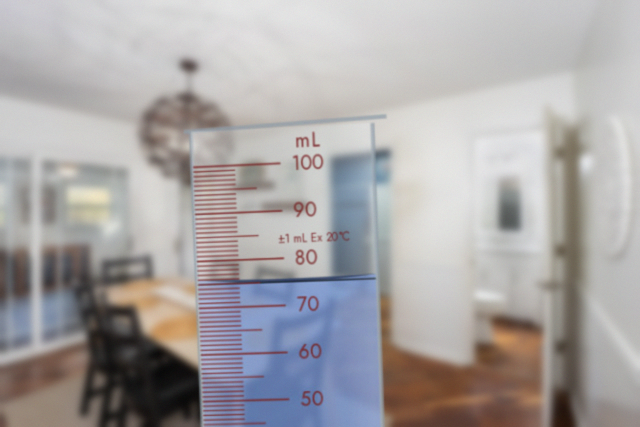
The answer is 75 mL
